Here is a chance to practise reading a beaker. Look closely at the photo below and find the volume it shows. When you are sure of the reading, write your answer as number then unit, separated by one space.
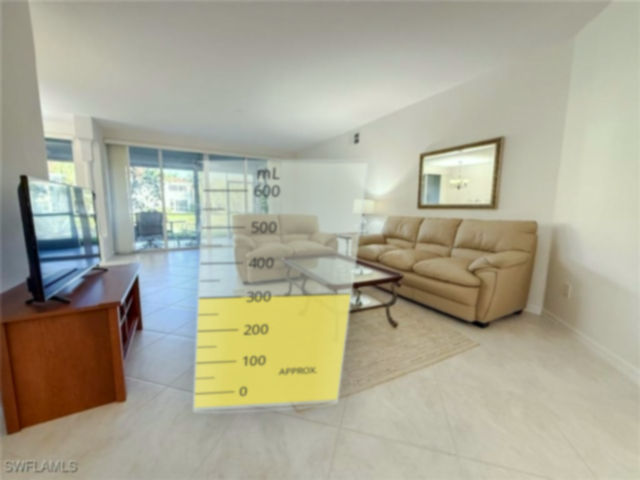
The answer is 300 mL
